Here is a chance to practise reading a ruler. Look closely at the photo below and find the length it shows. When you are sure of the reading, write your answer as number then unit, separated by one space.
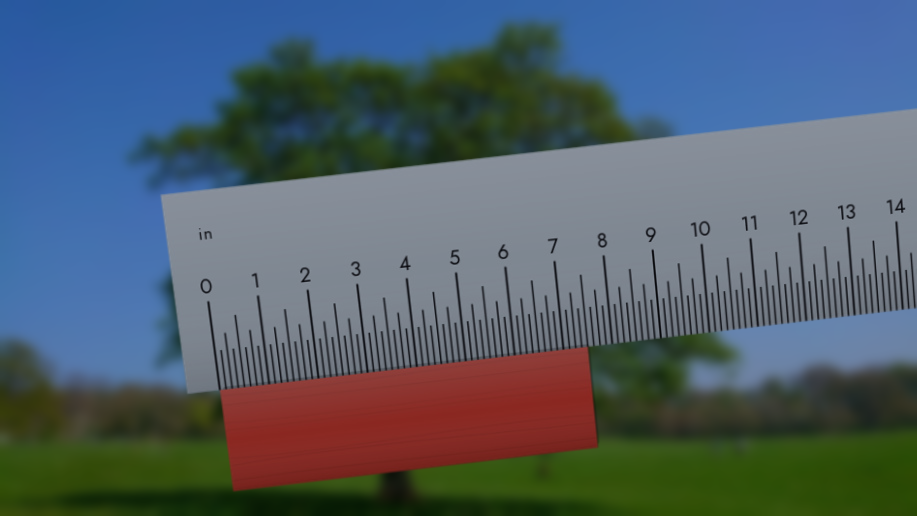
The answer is 7.5 in
